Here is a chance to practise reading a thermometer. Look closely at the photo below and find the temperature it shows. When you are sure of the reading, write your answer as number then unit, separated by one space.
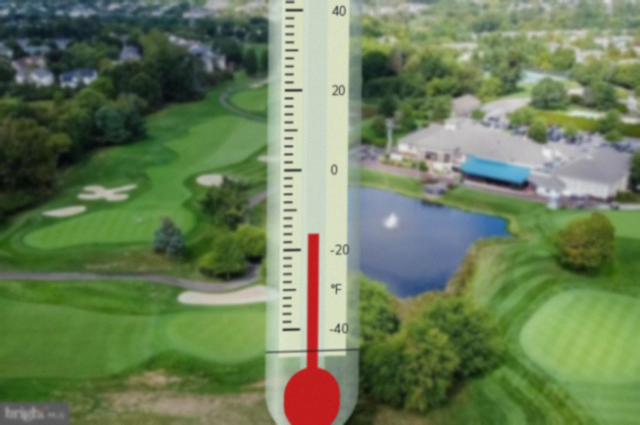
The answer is -16 °F
